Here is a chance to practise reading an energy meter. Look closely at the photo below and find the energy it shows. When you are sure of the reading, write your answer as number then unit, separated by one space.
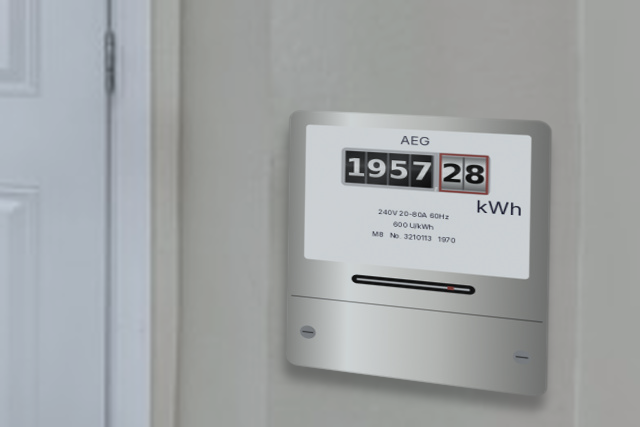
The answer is 1957.28 kWh
